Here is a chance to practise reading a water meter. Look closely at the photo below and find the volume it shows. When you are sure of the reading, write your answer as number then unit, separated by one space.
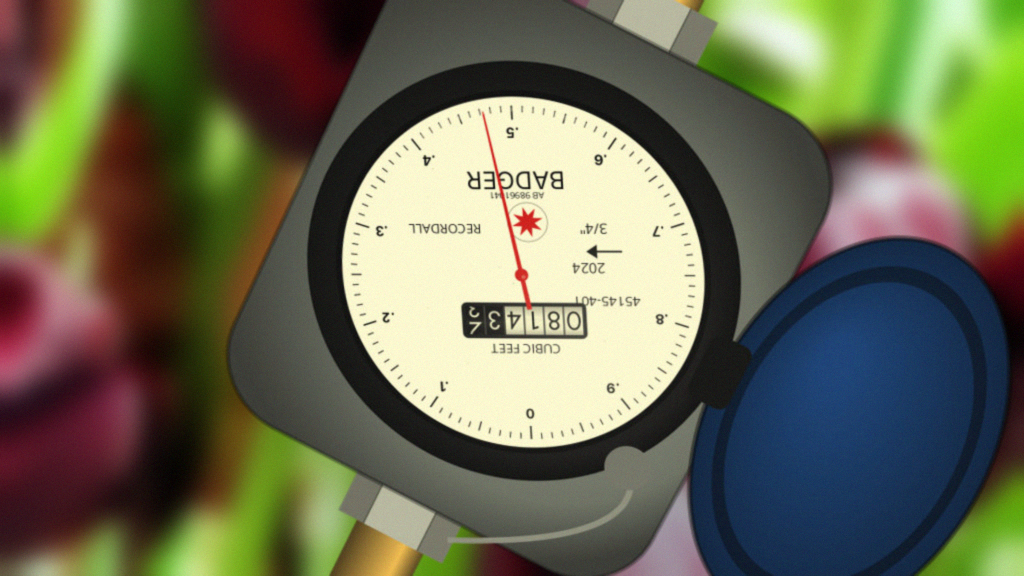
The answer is 81432.47 ft³
